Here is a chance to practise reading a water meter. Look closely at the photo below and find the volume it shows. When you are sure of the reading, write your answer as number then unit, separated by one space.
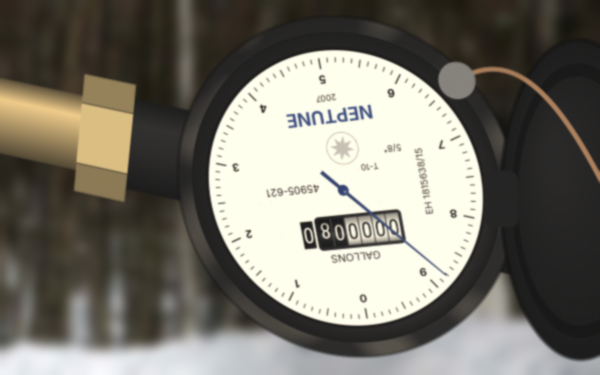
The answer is 78.8 gal
